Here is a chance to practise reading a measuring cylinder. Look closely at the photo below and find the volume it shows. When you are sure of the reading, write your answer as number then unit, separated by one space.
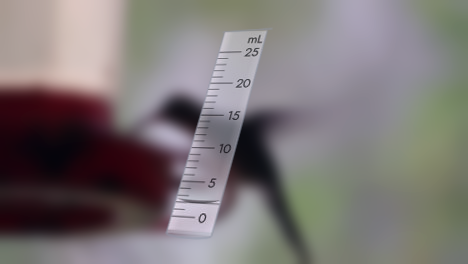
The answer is 2 mL
